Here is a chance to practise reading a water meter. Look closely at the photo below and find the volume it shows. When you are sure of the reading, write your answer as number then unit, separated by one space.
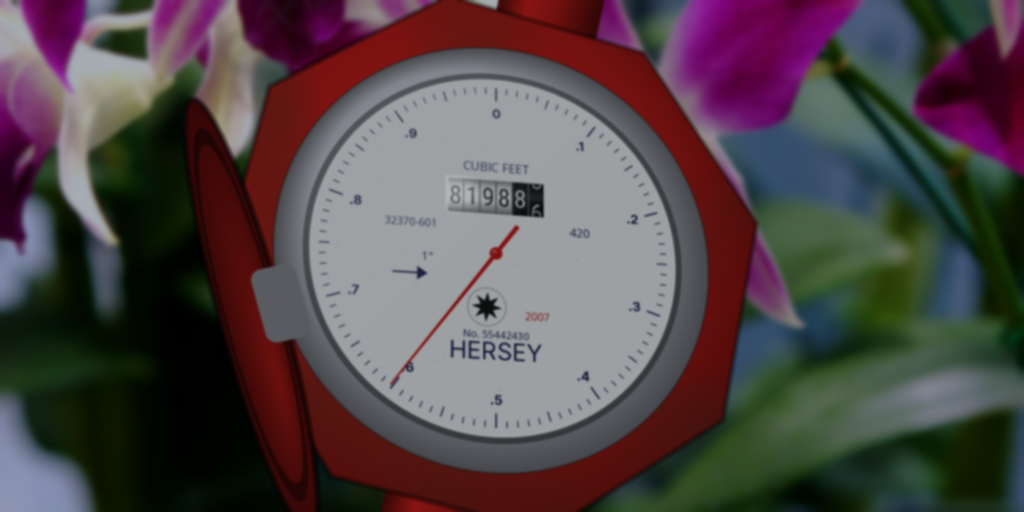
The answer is 819885.60 ft³
